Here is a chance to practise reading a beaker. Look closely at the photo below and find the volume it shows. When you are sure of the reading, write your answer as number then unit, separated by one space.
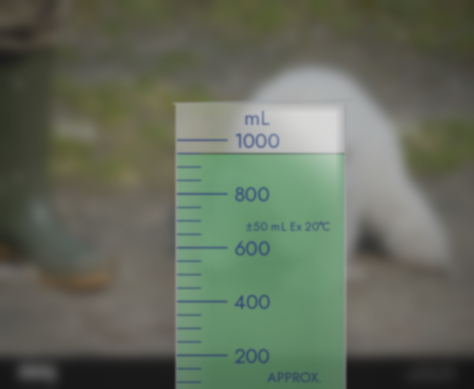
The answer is 950 mL
